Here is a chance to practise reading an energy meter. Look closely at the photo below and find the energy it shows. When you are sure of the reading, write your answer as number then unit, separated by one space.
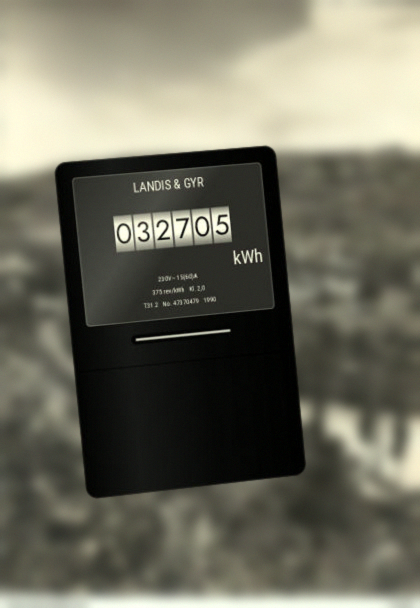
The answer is 32705 kWh
